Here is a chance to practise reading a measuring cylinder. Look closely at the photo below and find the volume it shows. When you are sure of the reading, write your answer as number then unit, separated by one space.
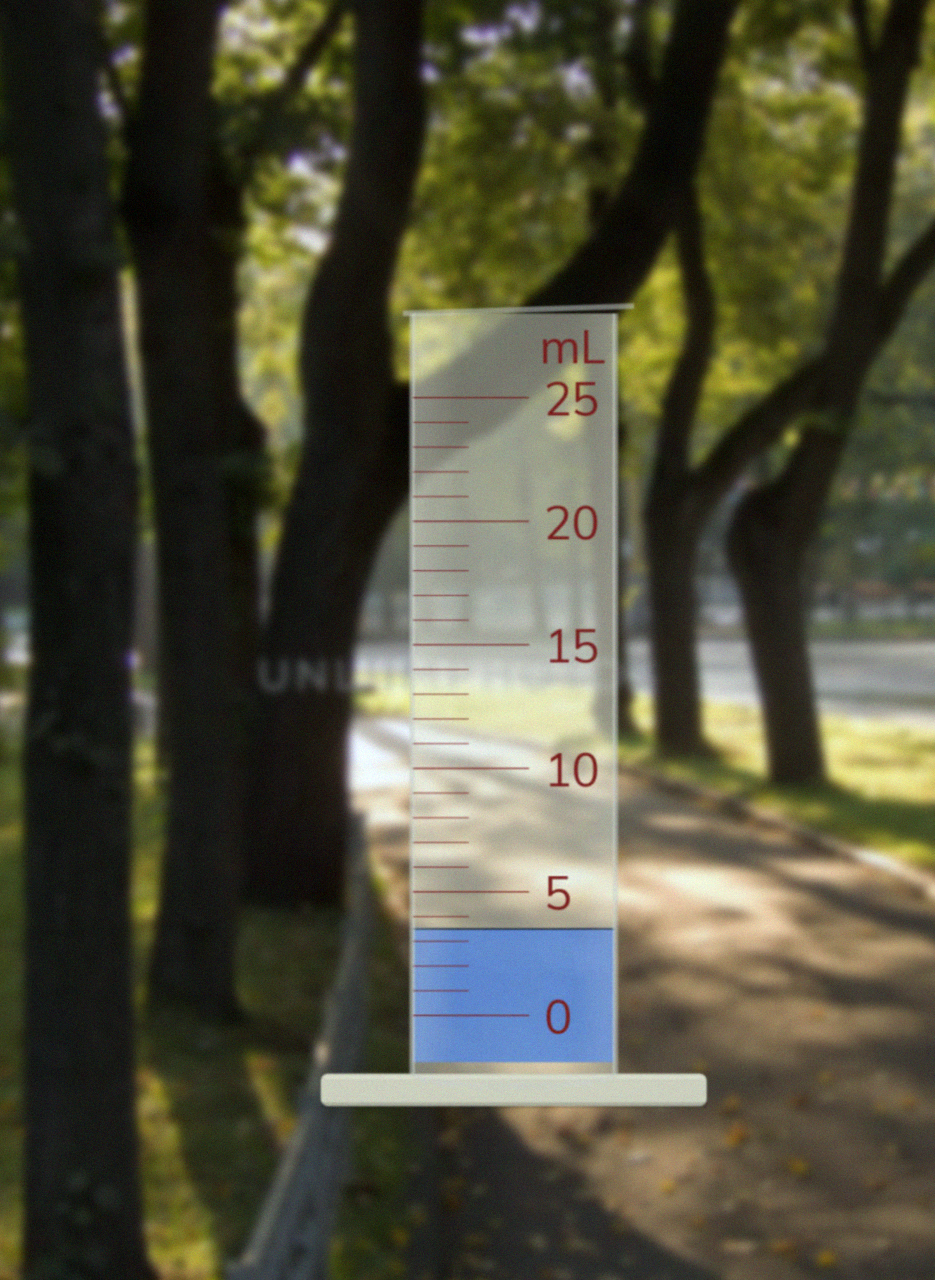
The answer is 3.5 mL
